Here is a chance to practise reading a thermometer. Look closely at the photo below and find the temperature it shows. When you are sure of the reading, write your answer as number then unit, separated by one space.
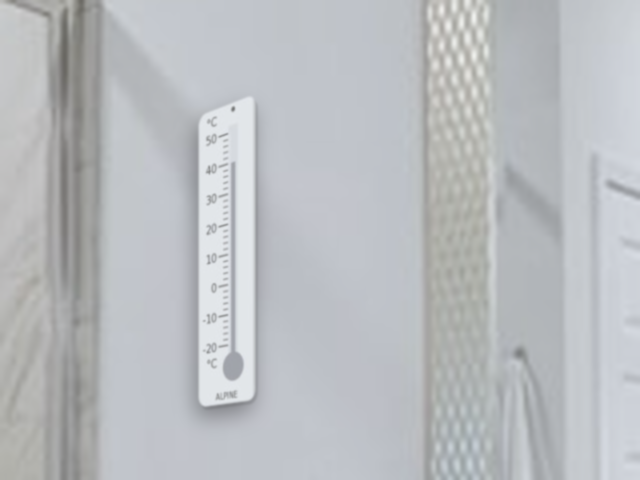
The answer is 40 °C
